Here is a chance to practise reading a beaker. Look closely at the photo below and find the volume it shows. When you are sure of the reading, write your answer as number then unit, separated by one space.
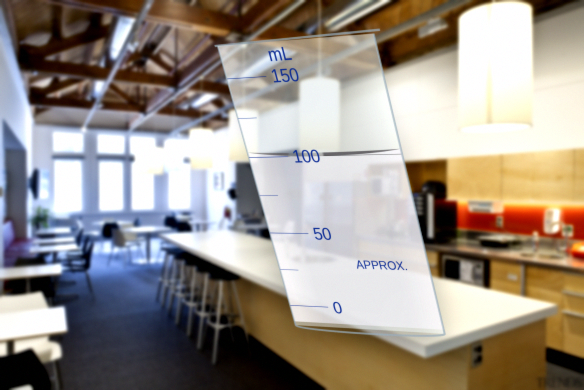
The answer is 100 mL
